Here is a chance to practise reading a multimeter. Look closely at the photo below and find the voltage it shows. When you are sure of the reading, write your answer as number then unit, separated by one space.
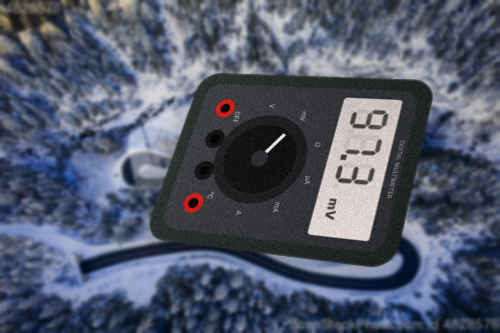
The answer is 97.3 mV
